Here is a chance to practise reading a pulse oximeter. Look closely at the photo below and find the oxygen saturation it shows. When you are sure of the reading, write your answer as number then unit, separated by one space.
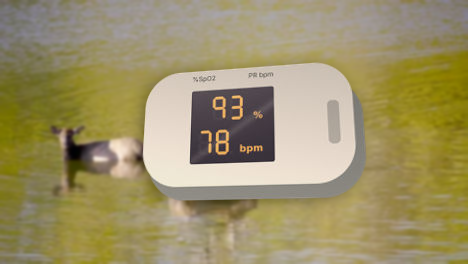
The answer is 93 %
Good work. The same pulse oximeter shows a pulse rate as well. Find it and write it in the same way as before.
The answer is 78 bpm
